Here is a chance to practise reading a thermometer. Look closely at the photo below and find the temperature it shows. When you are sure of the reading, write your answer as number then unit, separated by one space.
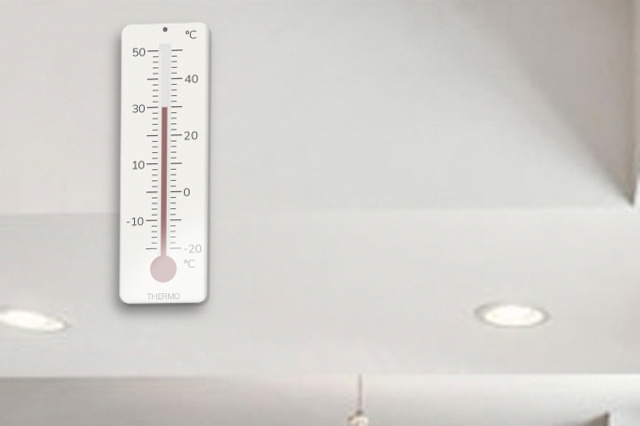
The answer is 30 °C
